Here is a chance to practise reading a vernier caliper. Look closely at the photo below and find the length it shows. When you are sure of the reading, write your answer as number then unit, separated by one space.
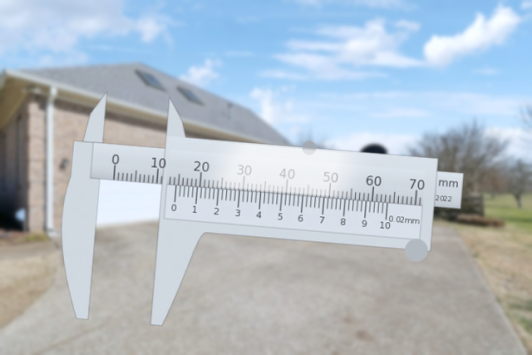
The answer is 14.5 mm
